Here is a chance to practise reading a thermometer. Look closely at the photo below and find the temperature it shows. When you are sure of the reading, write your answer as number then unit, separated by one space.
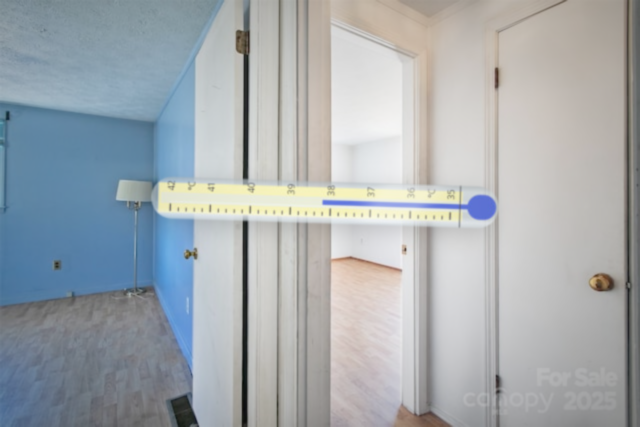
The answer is 38.2 °C
